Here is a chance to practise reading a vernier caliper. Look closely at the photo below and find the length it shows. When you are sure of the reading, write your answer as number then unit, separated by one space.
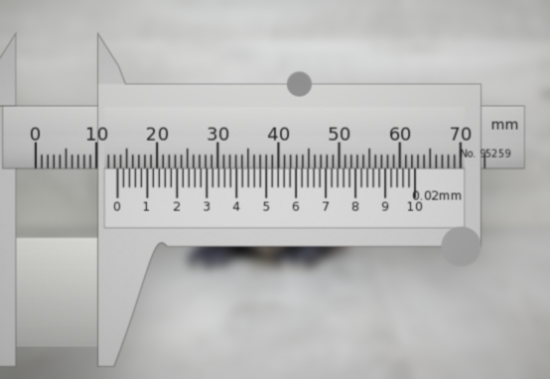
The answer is 13.5 mm
